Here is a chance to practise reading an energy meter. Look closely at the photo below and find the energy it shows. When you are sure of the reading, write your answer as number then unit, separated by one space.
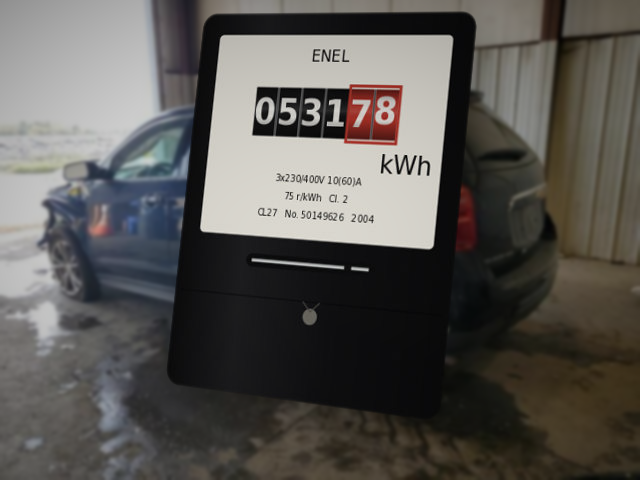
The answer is 531.78 kWh
